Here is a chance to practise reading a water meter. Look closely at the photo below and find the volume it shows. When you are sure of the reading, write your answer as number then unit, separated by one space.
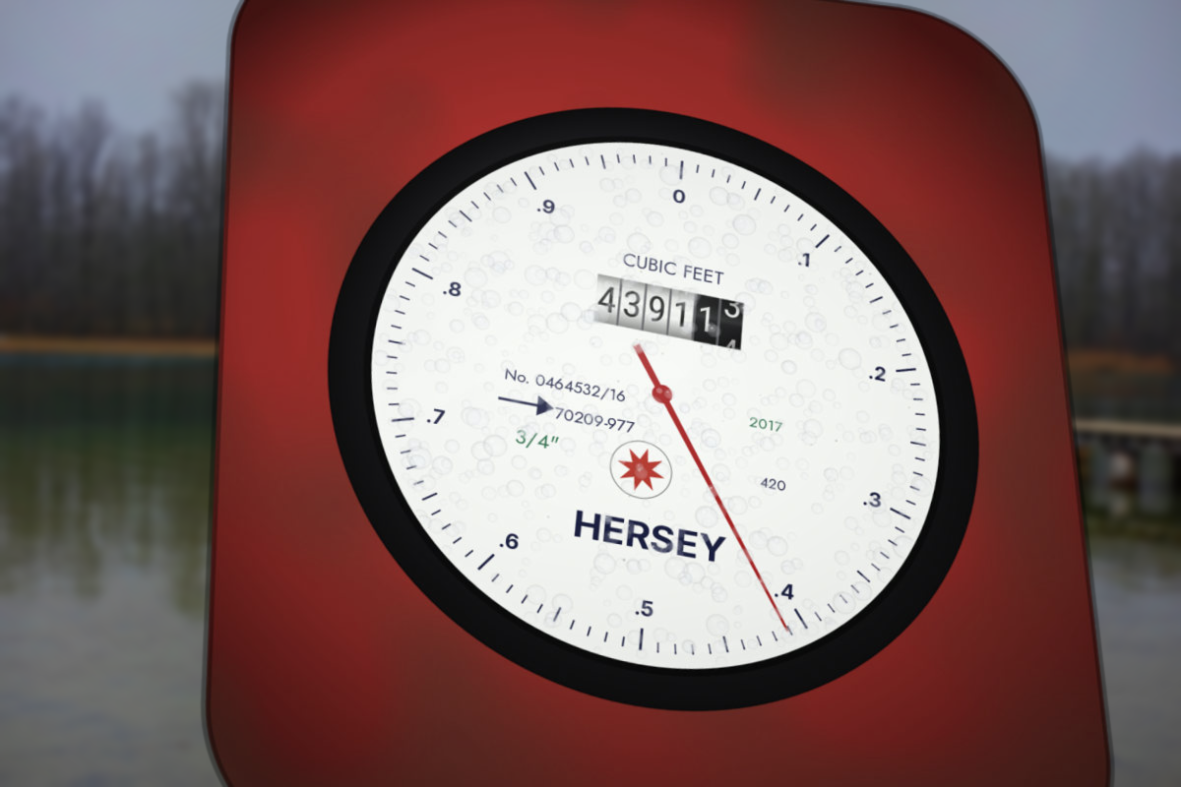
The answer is 439113.41 ft³
